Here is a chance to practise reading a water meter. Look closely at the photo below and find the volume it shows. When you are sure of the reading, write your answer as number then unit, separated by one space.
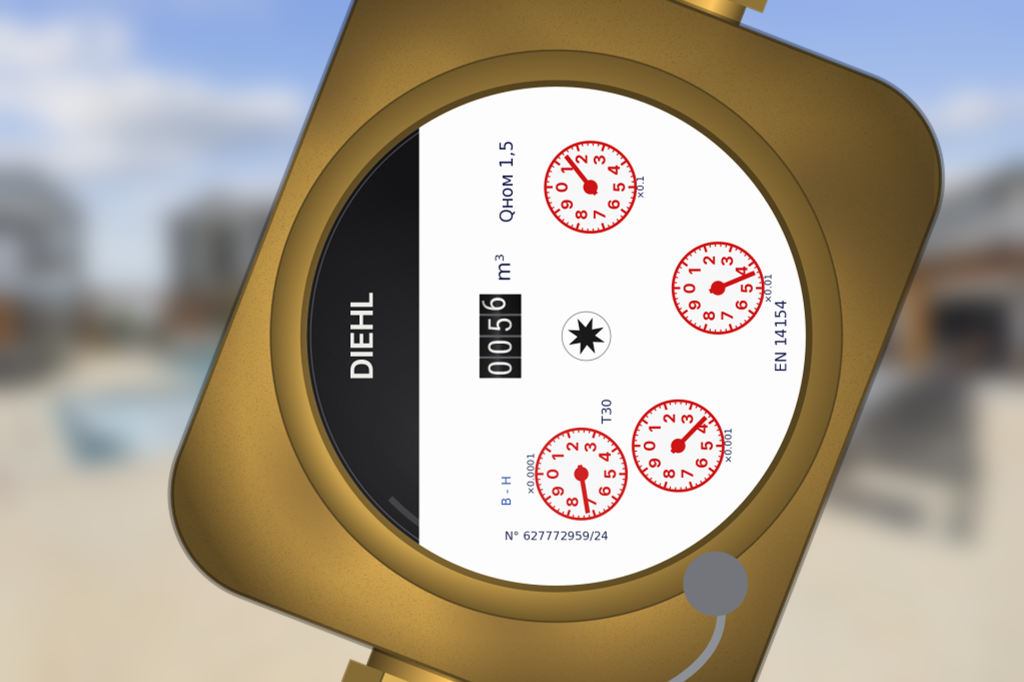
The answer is 56.1437 m³
